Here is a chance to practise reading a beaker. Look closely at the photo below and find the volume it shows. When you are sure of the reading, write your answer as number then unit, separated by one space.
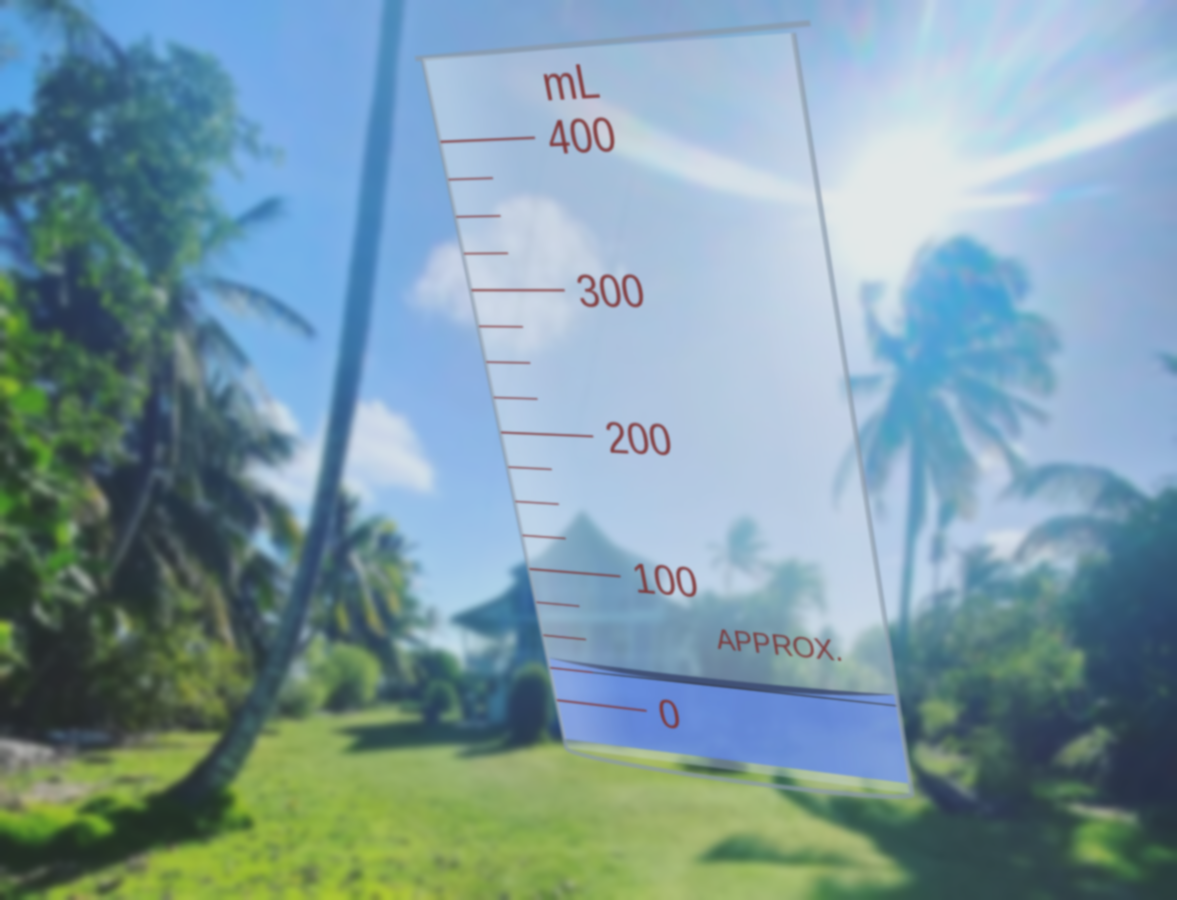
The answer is 25 mL
